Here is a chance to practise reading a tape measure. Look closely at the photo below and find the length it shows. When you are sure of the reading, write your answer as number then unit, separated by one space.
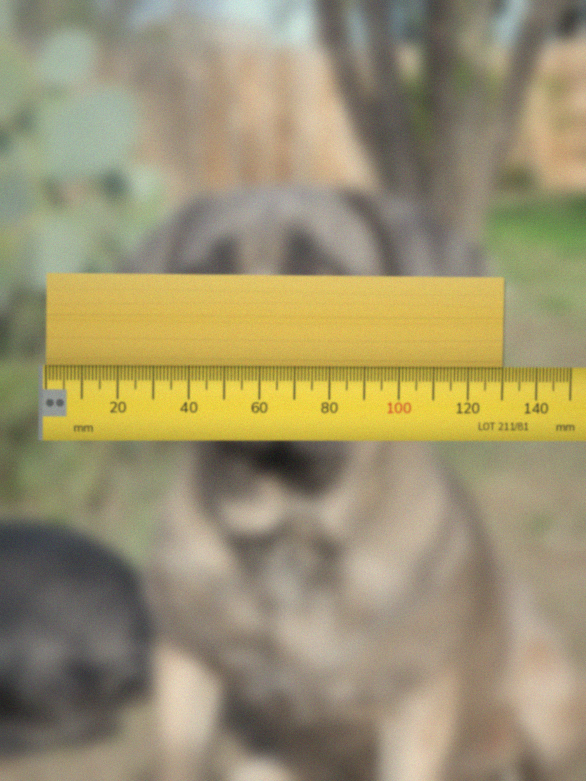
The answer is 130 mm
